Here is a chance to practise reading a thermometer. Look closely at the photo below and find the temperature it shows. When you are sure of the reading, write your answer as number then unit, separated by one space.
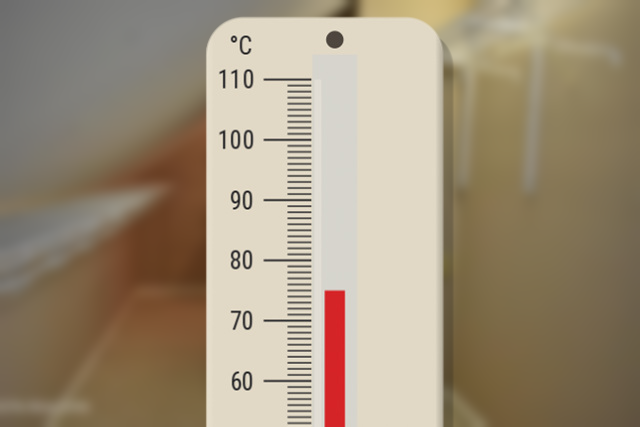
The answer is 75 °C
